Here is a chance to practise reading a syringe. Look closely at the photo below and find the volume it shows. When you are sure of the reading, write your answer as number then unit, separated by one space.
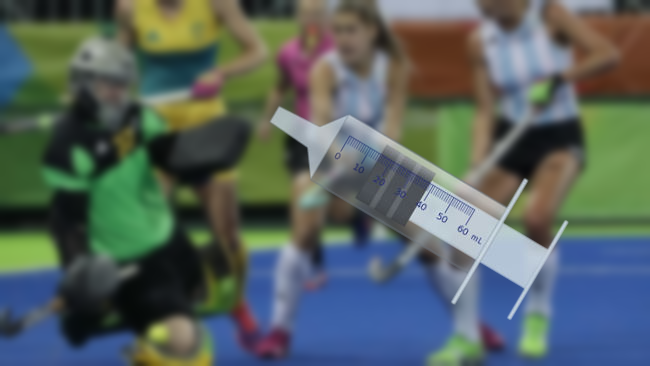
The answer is 15 mL
